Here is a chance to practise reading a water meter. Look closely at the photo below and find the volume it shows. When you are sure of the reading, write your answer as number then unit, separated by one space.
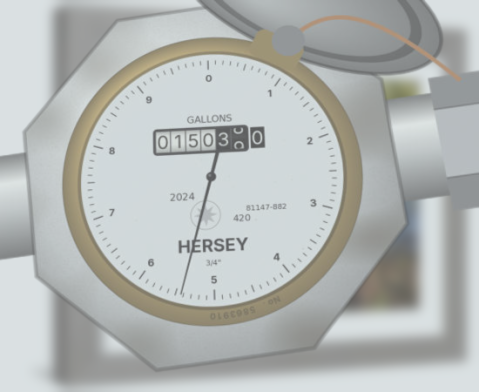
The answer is 150385.4 gal
